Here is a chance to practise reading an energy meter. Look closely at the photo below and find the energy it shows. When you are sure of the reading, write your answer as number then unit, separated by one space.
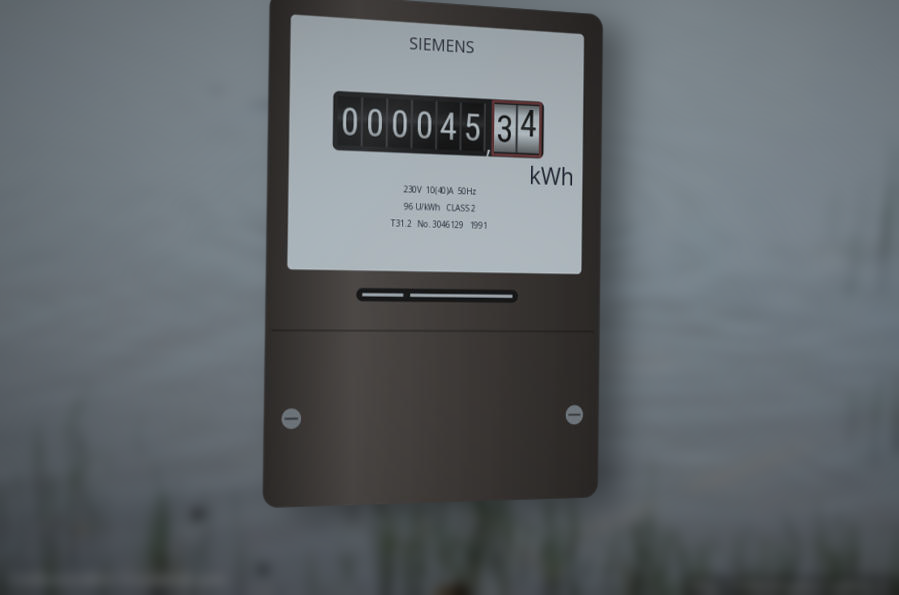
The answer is 45.34 kWh
